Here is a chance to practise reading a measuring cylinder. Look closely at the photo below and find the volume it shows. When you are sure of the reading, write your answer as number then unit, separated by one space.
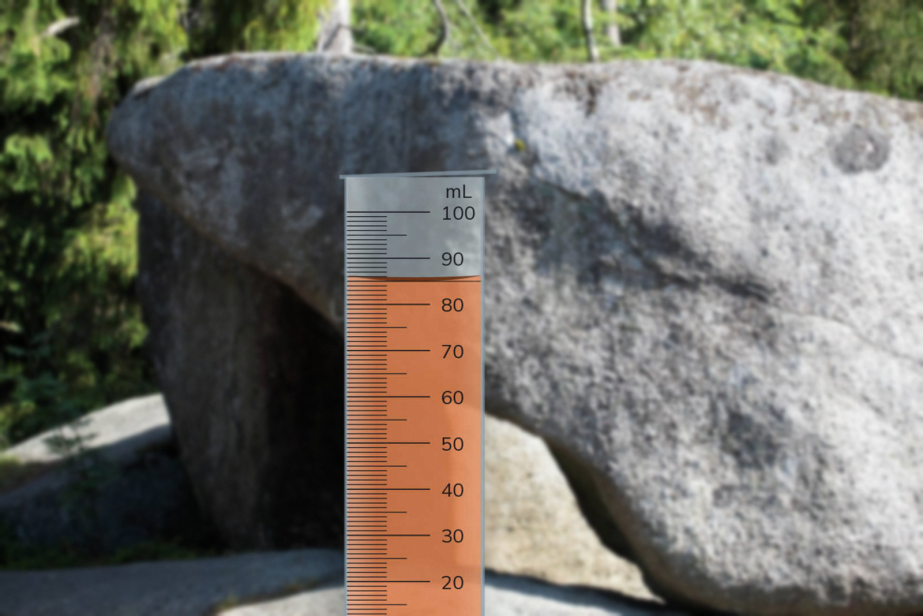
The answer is 85 mL
